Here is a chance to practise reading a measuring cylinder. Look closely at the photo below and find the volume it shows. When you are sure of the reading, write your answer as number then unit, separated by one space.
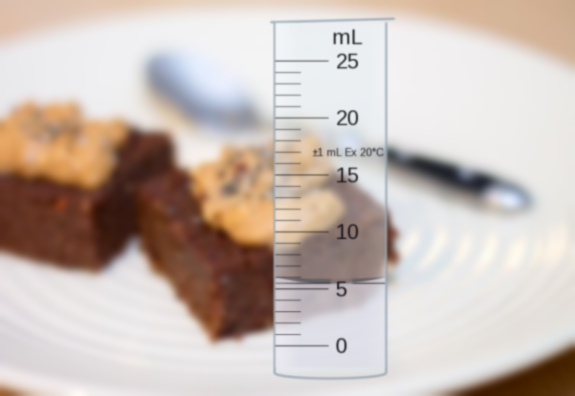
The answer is 5.5 mL
